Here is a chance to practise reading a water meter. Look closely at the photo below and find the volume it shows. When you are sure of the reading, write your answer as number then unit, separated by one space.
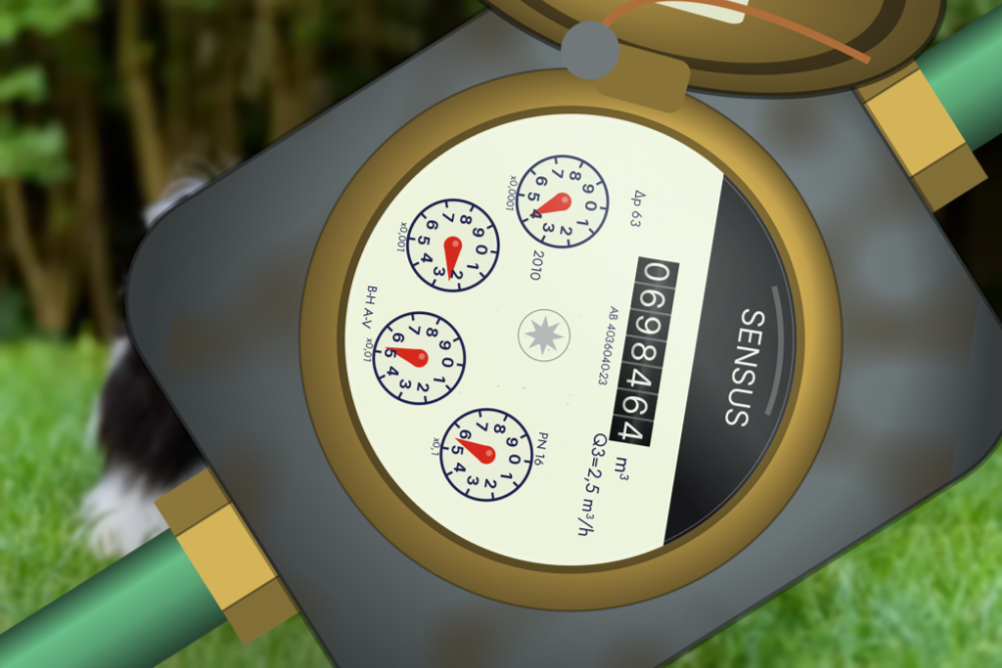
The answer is 698464.5524 m³
